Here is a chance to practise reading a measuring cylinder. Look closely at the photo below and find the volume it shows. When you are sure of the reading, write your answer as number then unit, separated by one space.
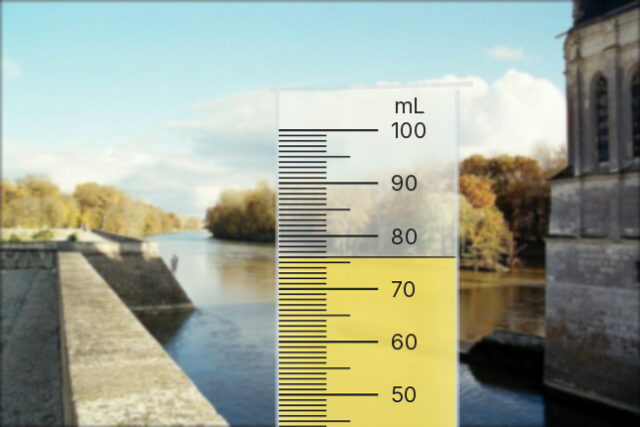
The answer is 76 mL
